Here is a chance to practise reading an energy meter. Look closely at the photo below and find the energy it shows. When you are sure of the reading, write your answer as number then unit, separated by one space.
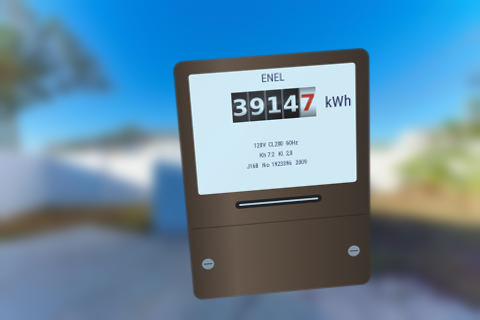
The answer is 3914.7 kWh
